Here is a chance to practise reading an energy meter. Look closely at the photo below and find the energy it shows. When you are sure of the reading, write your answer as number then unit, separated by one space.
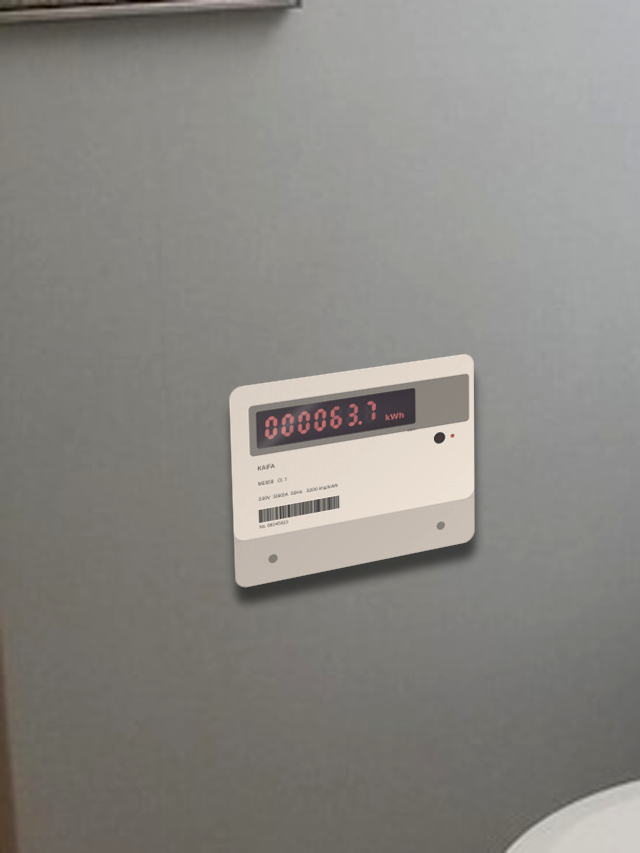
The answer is 63.7 kWh
